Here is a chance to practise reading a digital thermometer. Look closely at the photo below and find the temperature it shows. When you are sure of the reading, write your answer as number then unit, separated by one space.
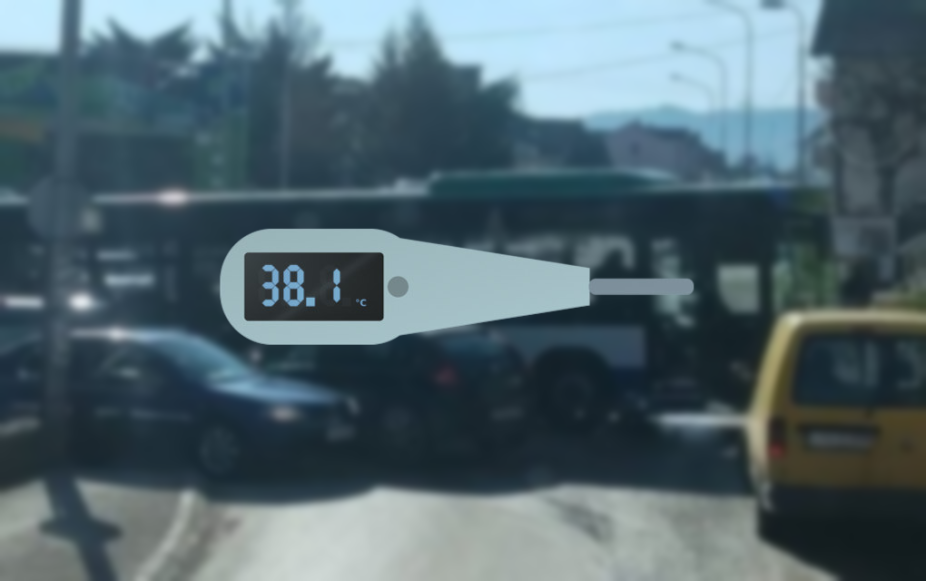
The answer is 38.1 °C
